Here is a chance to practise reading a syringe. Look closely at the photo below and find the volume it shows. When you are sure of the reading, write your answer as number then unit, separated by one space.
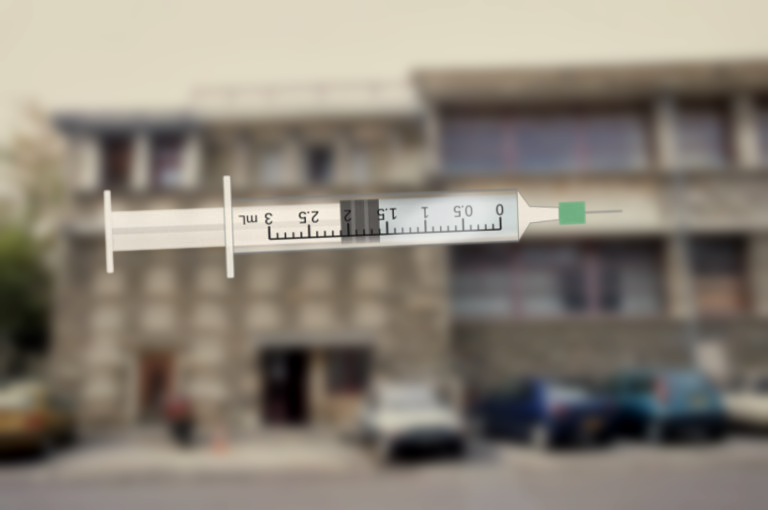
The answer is 1.6 mL
